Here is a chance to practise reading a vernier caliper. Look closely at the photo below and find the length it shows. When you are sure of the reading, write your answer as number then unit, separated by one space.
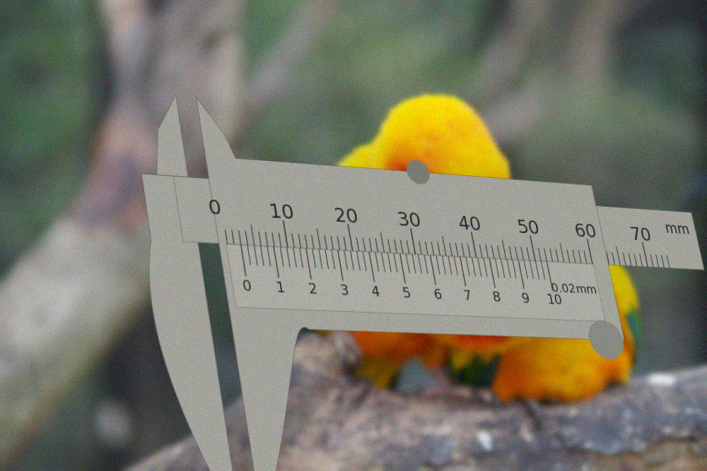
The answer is 3.0 mm
